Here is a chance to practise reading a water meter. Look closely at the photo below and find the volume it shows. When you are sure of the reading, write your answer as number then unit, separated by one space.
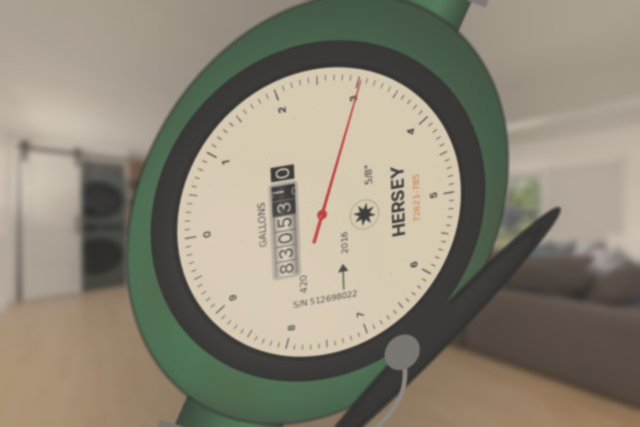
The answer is 8305313.0 gal
